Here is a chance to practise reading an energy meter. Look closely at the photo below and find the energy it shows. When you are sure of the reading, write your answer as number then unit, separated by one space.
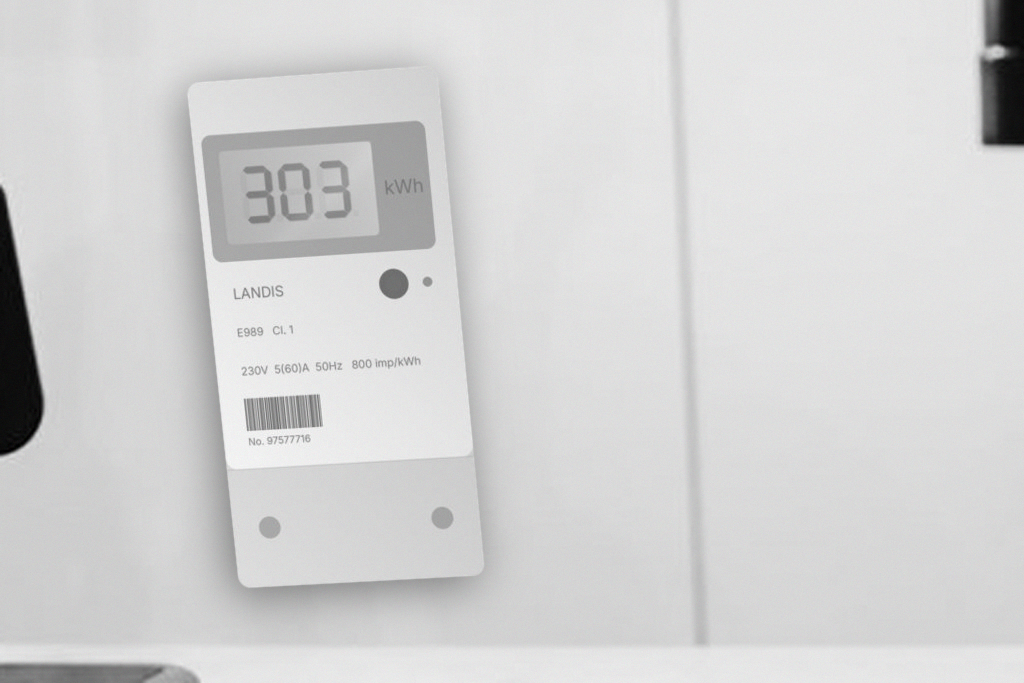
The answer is 303 kWh
